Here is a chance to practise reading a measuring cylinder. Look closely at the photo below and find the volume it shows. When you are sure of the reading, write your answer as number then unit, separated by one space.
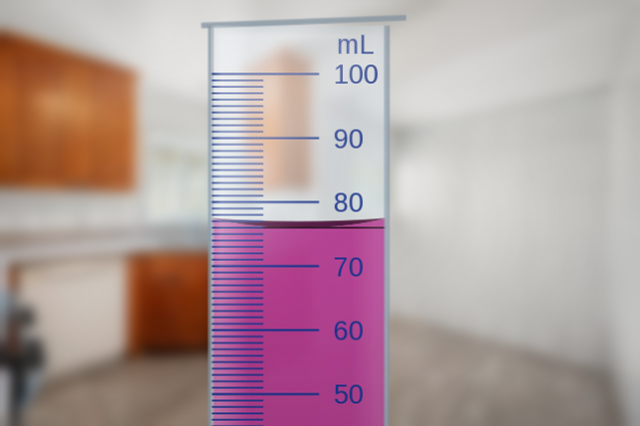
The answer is 76 mL
